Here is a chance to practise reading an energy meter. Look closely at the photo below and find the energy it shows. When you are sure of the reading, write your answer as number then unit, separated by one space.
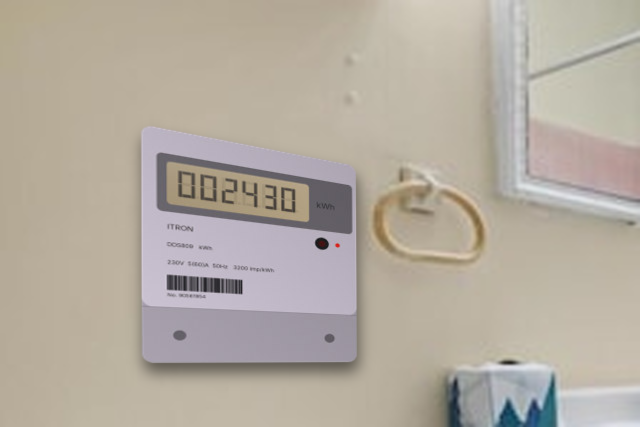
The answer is 2430 kWh
